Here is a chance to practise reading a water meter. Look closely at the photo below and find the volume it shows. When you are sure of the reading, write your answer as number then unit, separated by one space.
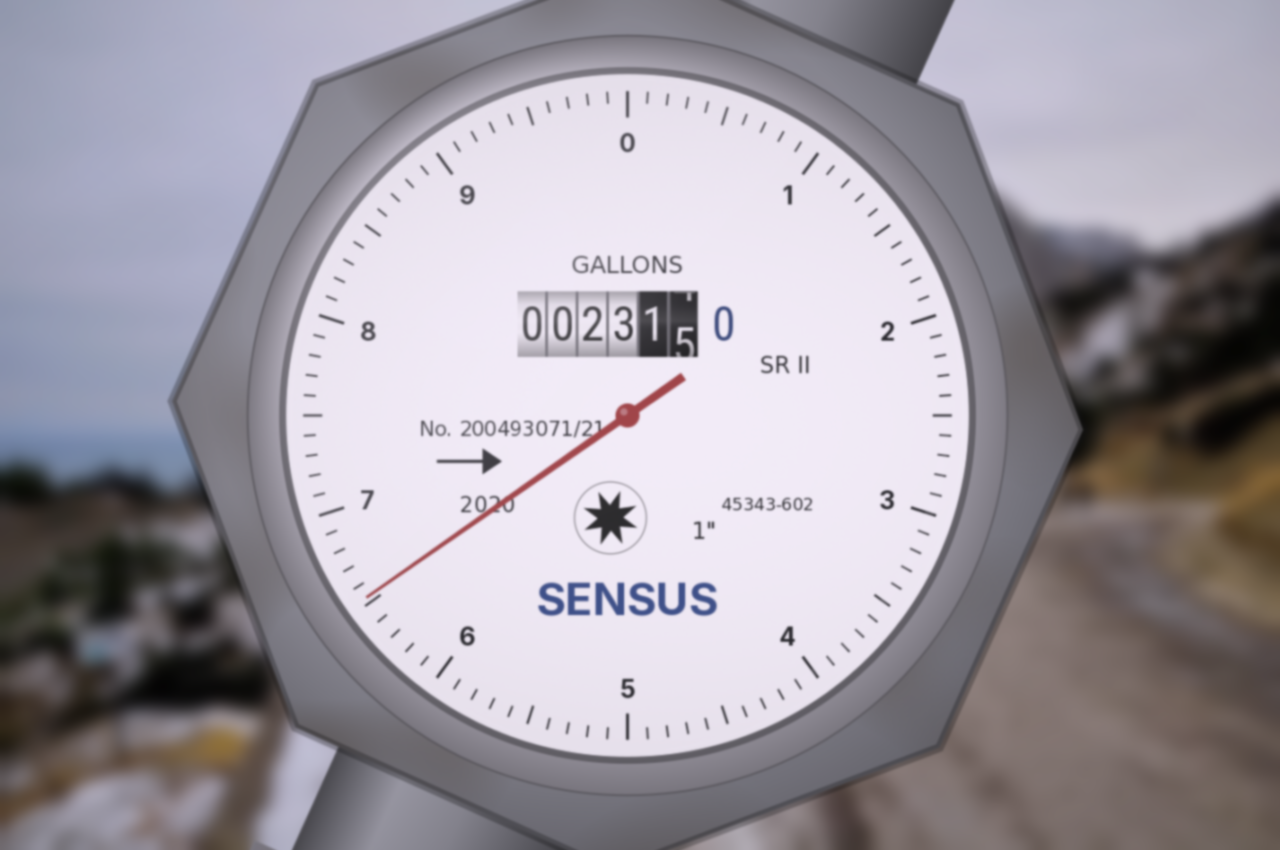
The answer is 23146.5 gal
